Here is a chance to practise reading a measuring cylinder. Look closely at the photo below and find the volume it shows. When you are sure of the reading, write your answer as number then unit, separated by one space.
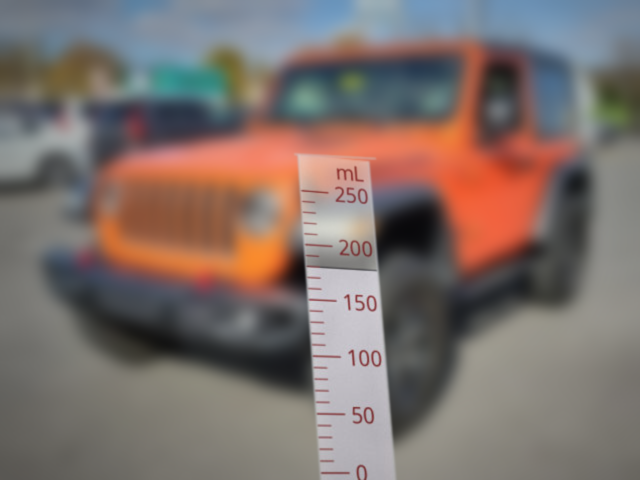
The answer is 180 mL
